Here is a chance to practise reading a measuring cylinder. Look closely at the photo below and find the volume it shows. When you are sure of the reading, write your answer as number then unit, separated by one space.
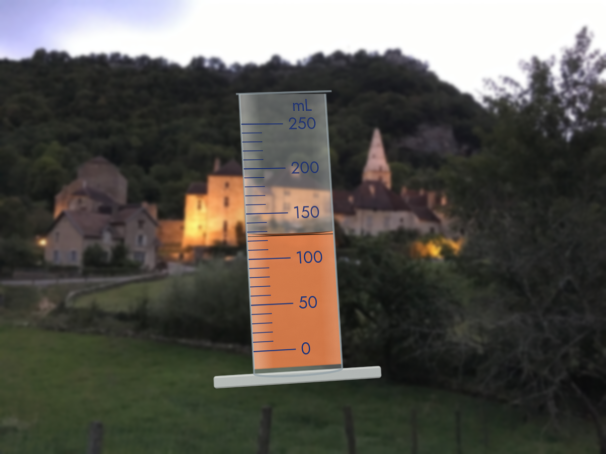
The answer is 125 mL
